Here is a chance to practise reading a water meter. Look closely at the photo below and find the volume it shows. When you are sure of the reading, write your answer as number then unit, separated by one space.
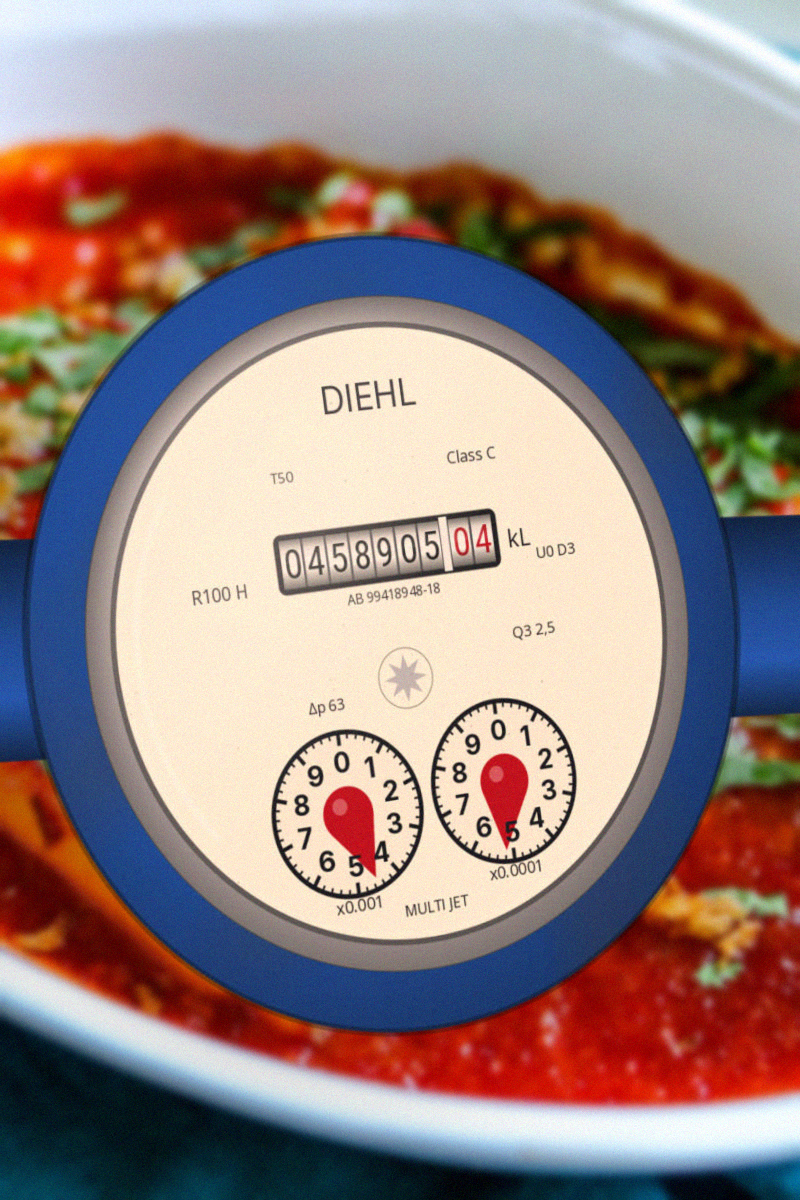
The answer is 458905.0445 kL
